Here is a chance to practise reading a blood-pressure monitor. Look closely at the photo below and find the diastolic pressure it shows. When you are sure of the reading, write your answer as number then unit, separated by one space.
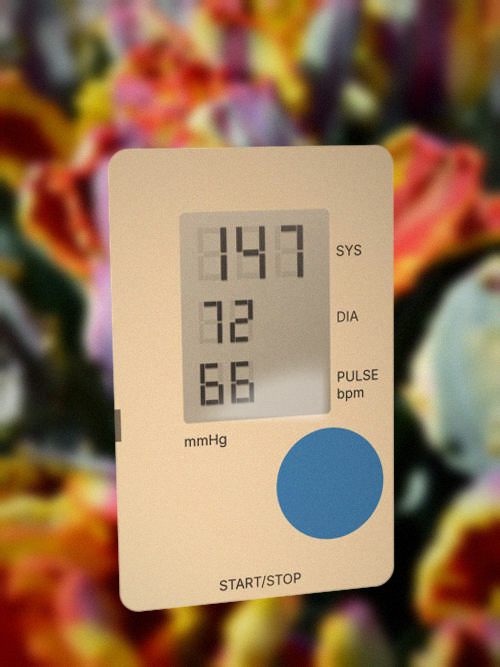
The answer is 72 mmHg
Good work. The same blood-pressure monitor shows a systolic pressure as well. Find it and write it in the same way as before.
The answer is 147 mmHg
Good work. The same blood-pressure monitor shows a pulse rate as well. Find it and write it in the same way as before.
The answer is 66 bpm
